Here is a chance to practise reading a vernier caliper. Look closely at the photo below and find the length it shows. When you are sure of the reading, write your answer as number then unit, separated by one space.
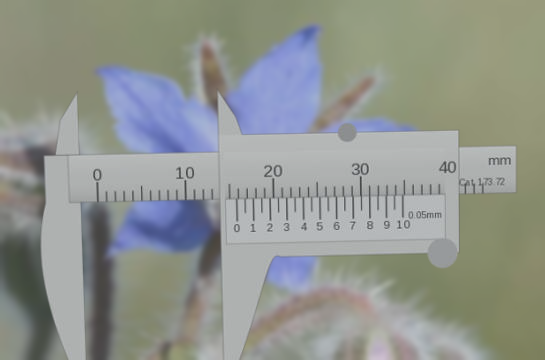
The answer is 15.8 mm
